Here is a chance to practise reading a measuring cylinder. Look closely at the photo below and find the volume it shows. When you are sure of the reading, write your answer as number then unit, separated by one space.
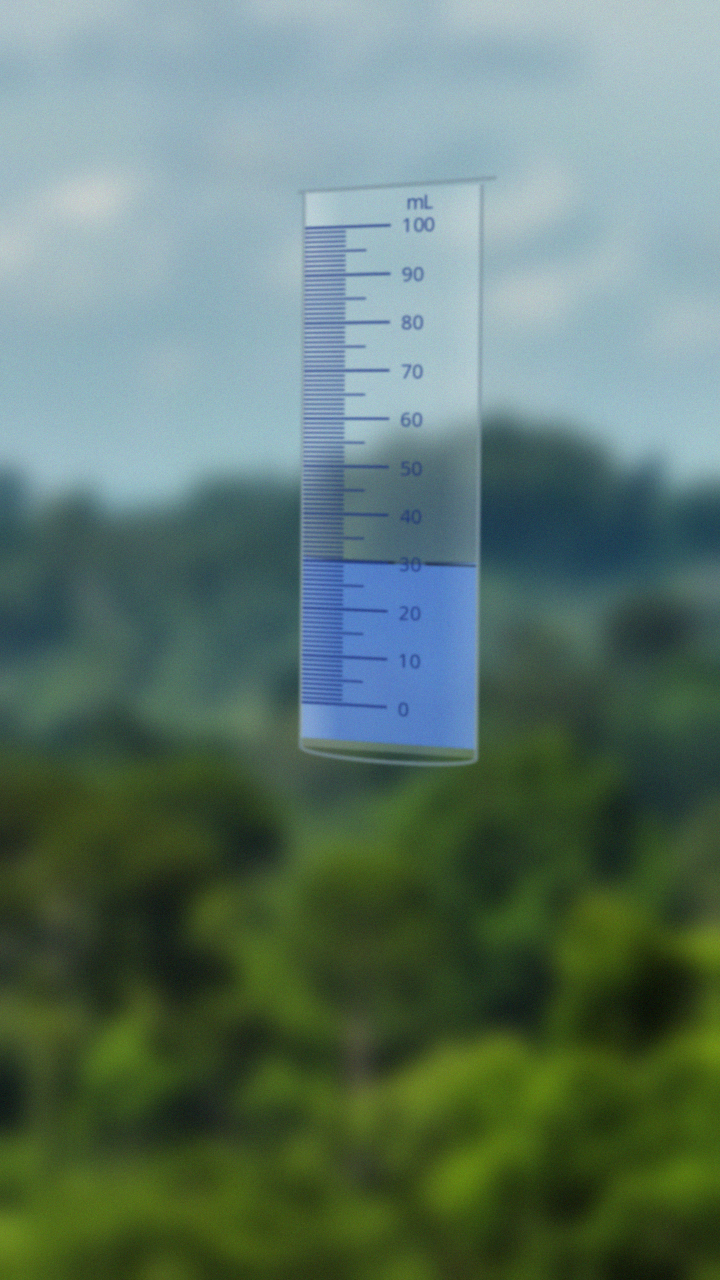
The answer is 30 mL
